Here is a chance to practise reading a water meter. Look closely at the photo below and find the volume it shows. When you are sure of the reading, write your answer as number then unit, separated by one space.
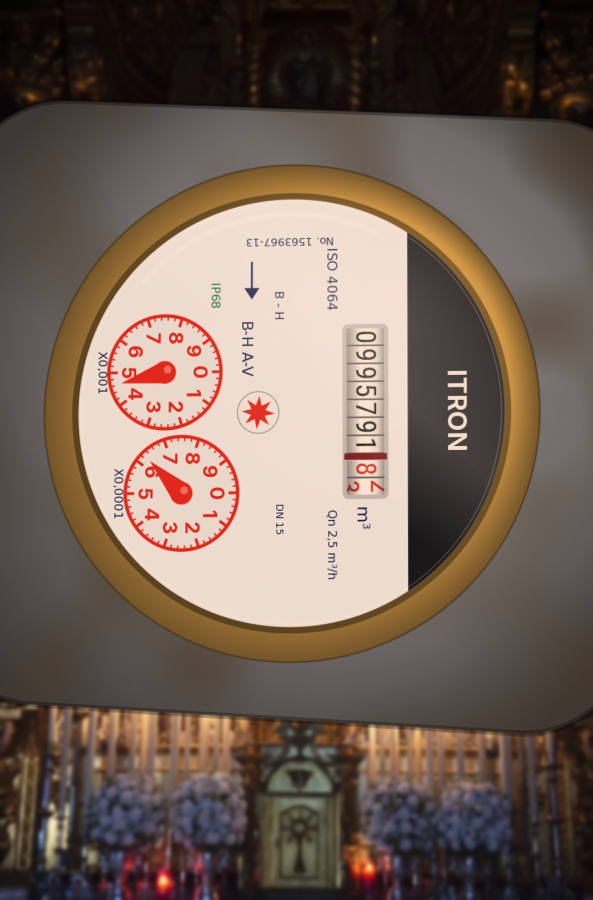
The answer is 995791.8246 m³
